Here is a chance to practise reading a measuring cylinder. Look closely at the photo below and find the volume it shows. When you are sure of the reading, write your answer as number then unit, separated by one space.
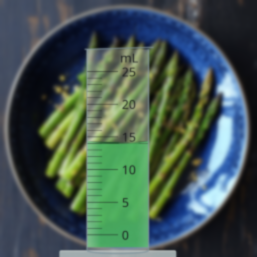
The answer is 14 mL
